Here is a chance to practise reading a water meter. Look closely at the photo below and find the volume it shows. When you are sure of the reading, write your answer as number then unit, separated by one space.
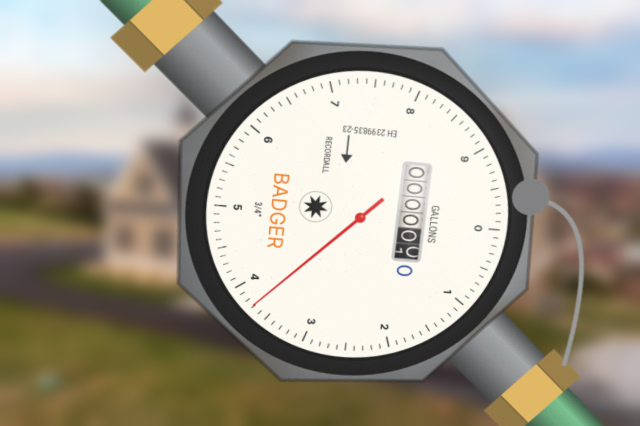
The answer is 3.7 gal
